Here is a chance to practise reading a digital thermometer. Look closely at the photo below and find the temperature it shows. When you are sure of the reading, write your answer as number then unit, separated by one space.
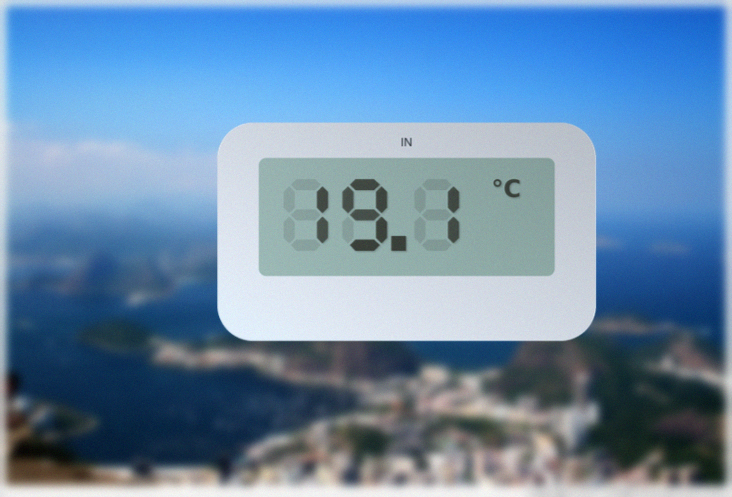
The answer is 19.1 °C
